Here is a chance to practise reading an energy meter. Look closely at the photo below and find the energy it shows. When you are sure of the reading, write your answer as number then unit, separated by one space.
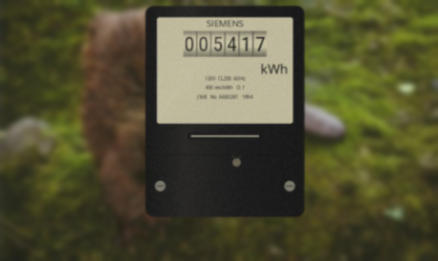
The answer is 5417 kWh
